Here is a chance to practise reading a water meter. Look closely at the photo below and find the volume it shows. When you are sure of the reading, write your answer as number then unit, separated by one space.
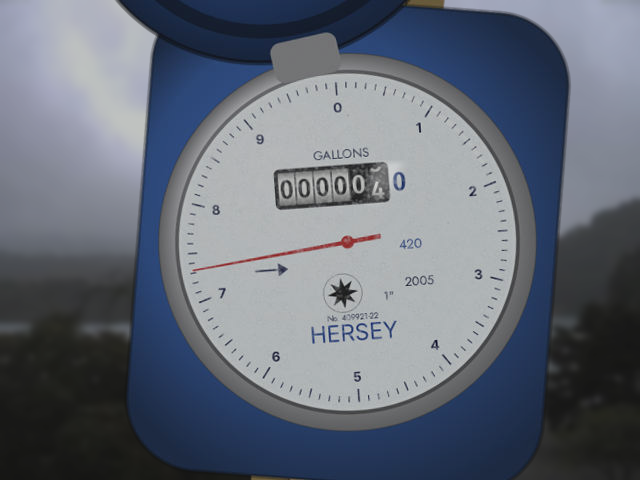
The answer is 37.3 gal
